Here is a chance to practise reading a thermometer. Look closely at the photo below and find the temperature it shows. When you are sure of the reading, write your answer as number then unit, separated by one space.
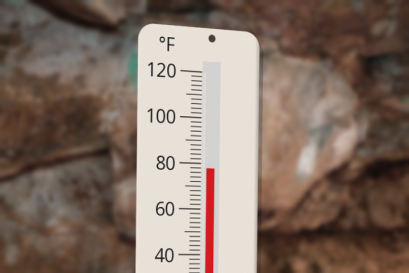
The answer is 78 °F
